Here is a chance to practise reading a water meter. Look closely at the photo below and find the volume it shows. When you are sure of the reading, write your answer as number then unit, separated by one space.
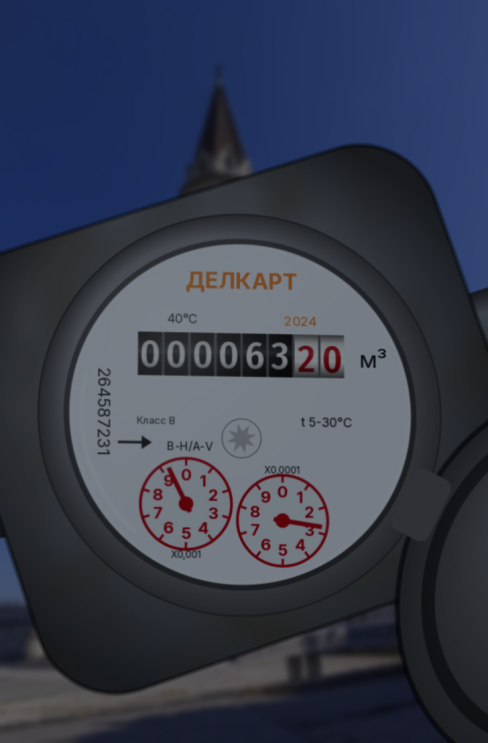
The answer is 63.1992 m³
